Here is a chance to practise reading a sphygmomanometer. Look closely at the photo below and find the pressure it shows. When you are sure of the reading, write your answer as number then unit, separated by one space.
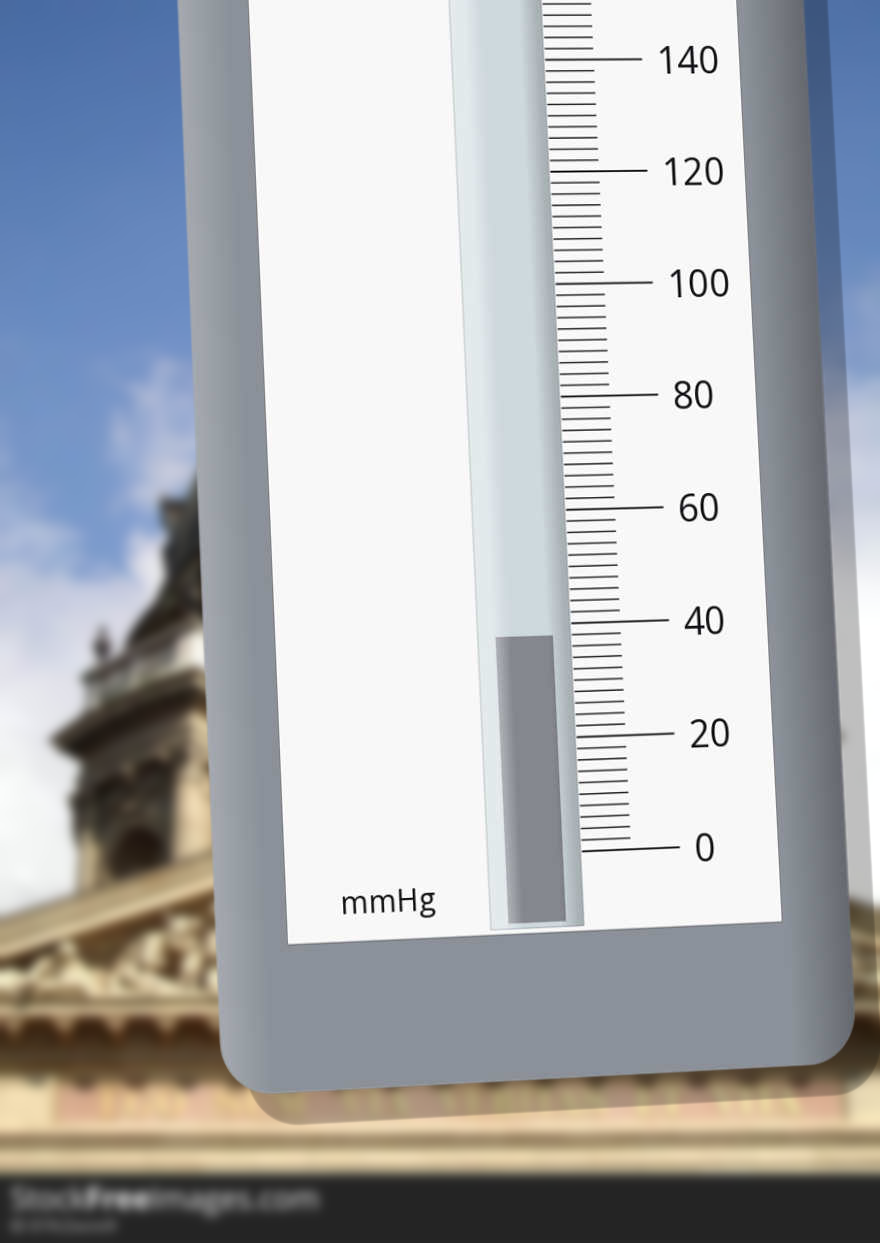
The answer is 38 mmHg
